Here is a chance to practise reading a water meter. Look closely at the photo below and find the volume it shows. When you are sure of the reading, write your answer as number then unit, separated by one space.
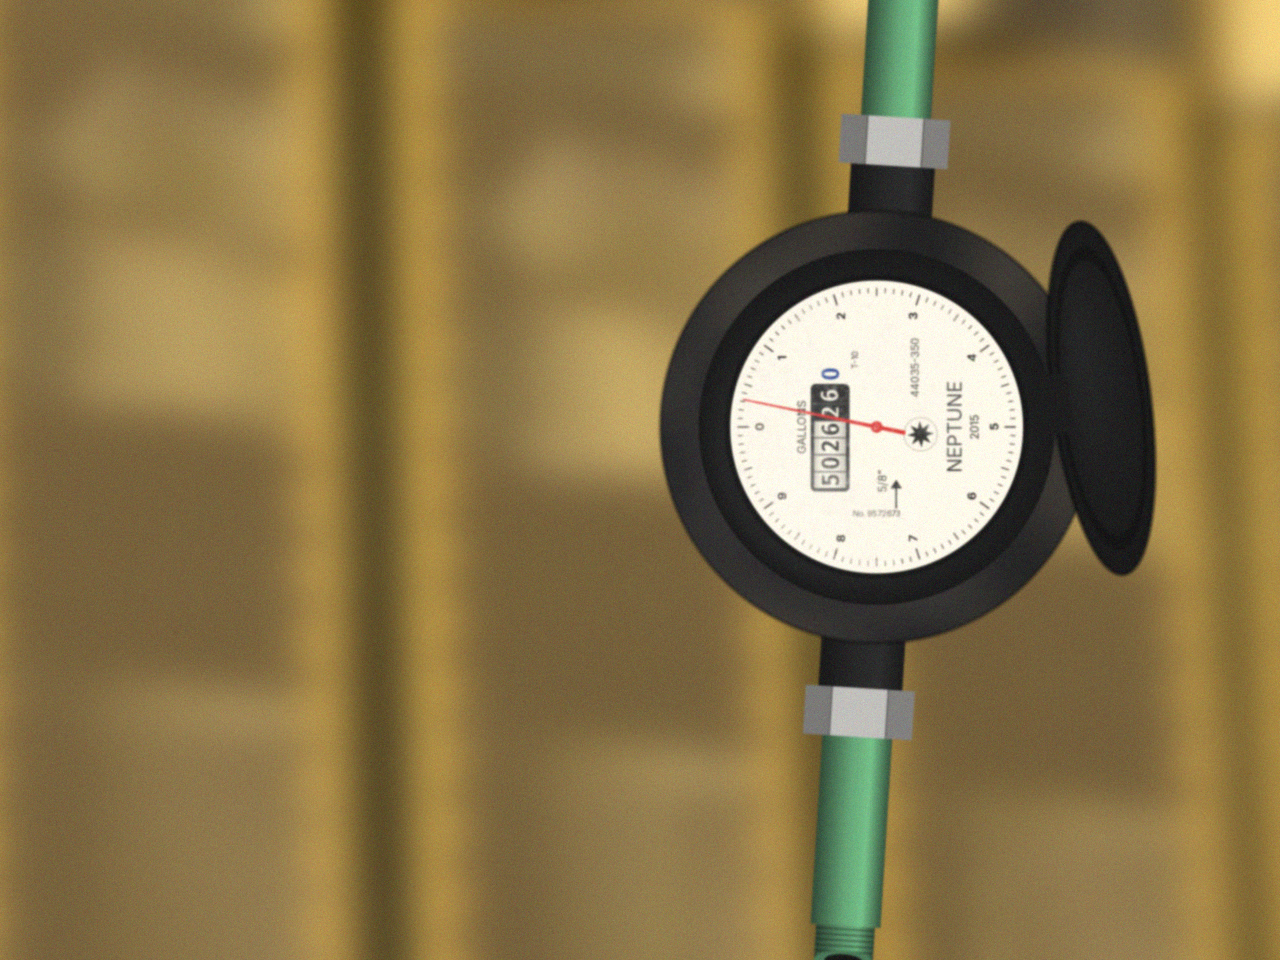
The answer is 5026260.3 gal
